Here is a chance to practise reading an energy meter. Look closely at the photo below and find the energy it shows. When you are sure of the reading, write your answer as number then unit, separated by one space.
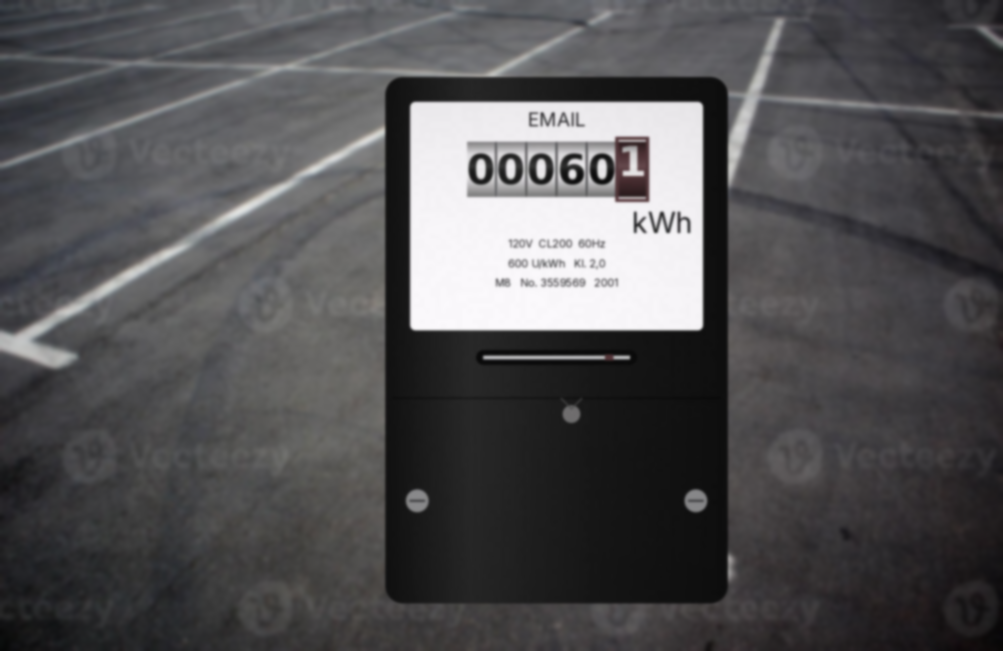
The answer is 60.1 kWh
